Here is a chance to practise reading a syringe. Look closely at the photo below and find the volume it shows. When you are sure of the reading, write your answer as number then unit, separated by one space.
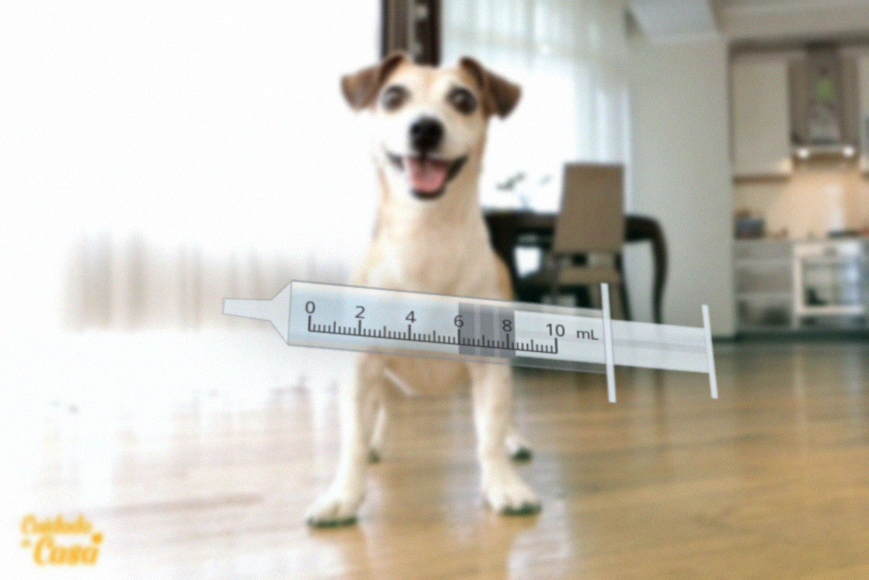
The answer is 6 mL
